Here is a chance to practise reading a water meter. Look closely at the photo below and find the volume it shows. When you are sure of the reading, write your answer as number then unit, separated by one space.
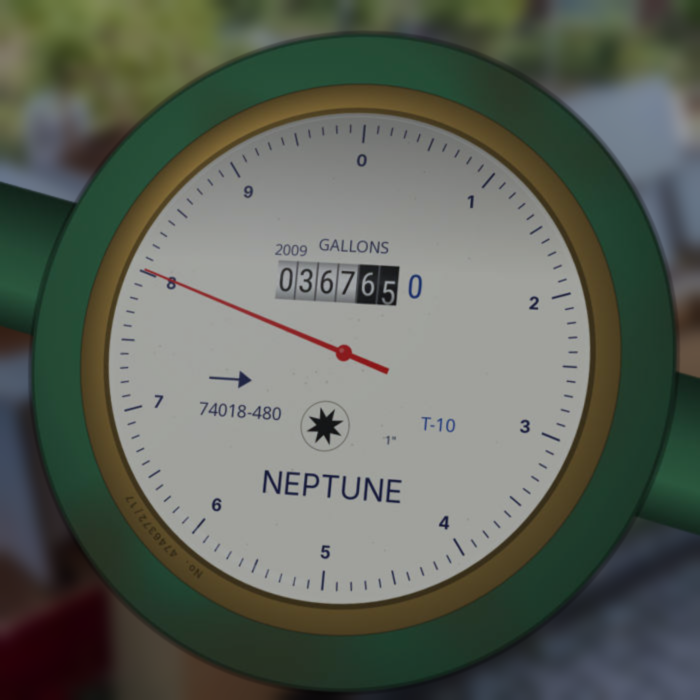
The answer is 367648.0 gal
